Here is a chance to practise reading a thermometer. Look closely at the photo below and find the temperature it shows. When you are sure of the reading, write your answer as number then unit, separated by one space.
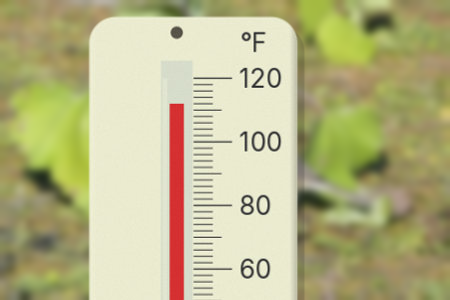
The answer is 112 °F
